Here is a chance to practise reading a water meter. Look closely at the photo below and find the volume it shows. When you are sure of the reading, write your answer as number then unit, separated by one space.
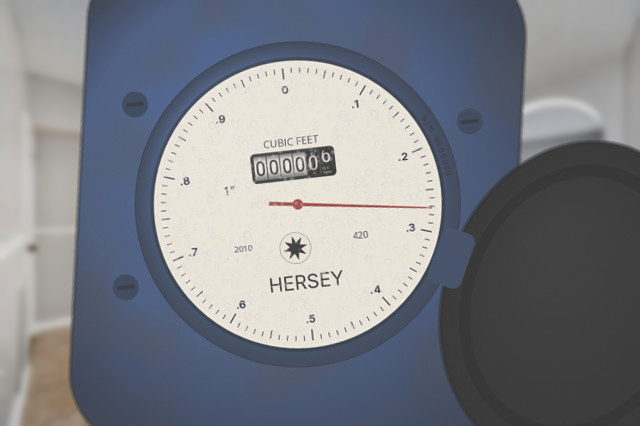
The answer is 6.27 ft³
